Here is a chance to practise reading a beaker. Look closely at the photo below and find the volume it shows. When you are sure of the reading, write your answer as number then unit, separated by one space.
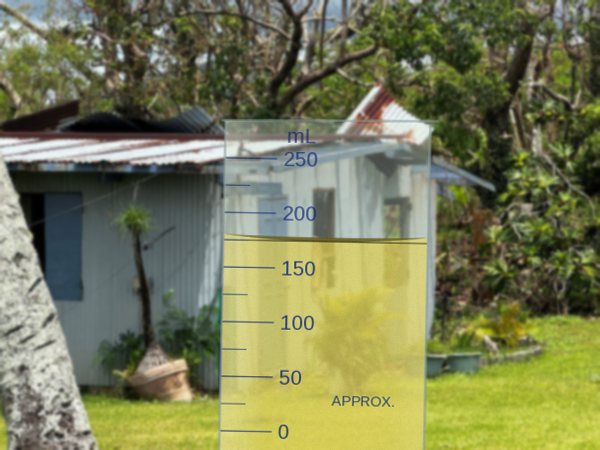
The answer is 175 mL
